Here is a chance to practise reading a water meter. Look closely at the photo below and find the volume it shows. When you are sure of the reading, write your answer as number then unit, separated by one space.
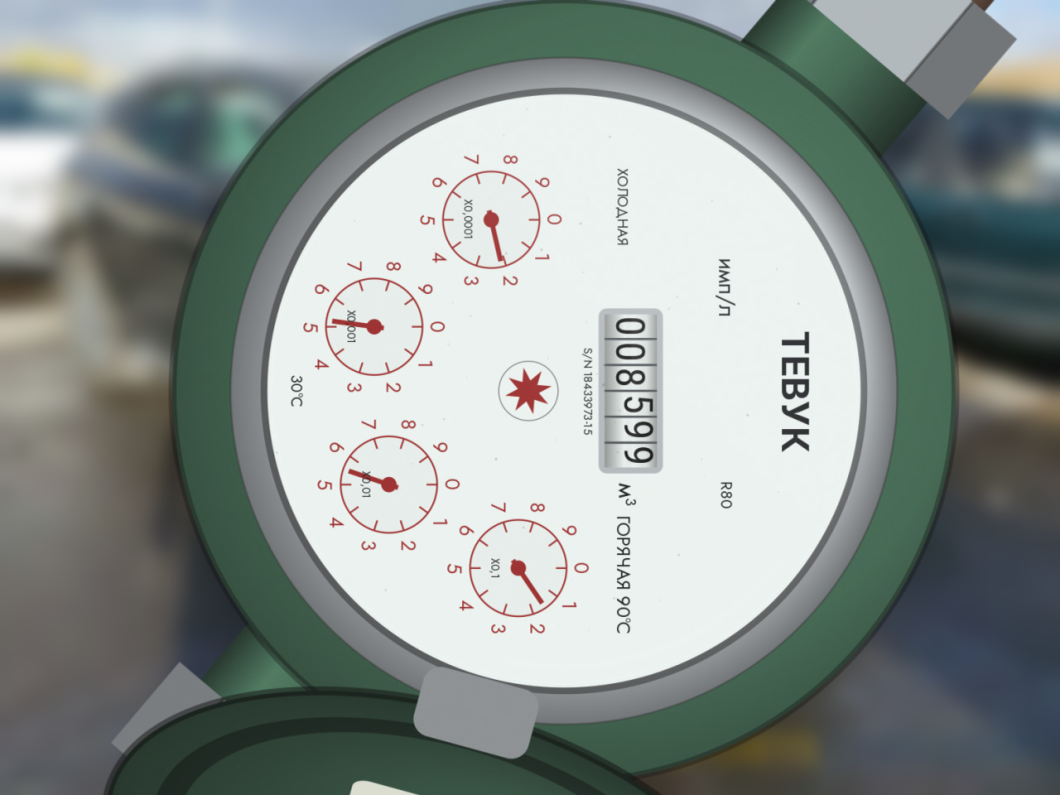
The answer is 8599.1552 m³
